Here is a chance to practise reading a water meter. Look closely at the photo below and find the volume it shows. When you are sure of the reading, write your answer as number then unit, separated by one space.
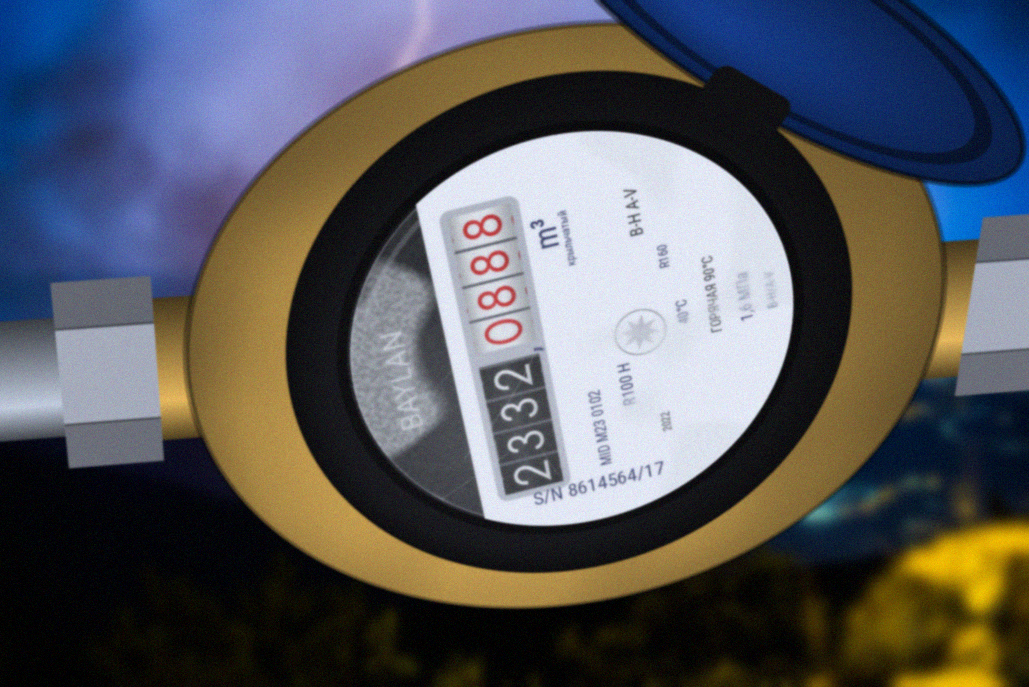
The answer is 2332.0888 m³
